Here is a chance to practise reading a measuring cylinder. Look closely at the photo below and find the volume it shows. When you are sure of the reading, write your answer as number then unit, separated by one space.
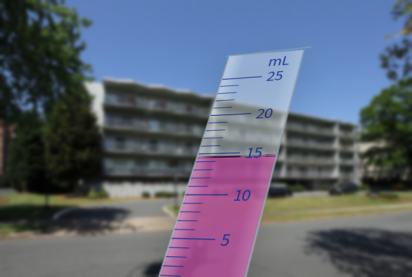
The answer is 14.5 mL
